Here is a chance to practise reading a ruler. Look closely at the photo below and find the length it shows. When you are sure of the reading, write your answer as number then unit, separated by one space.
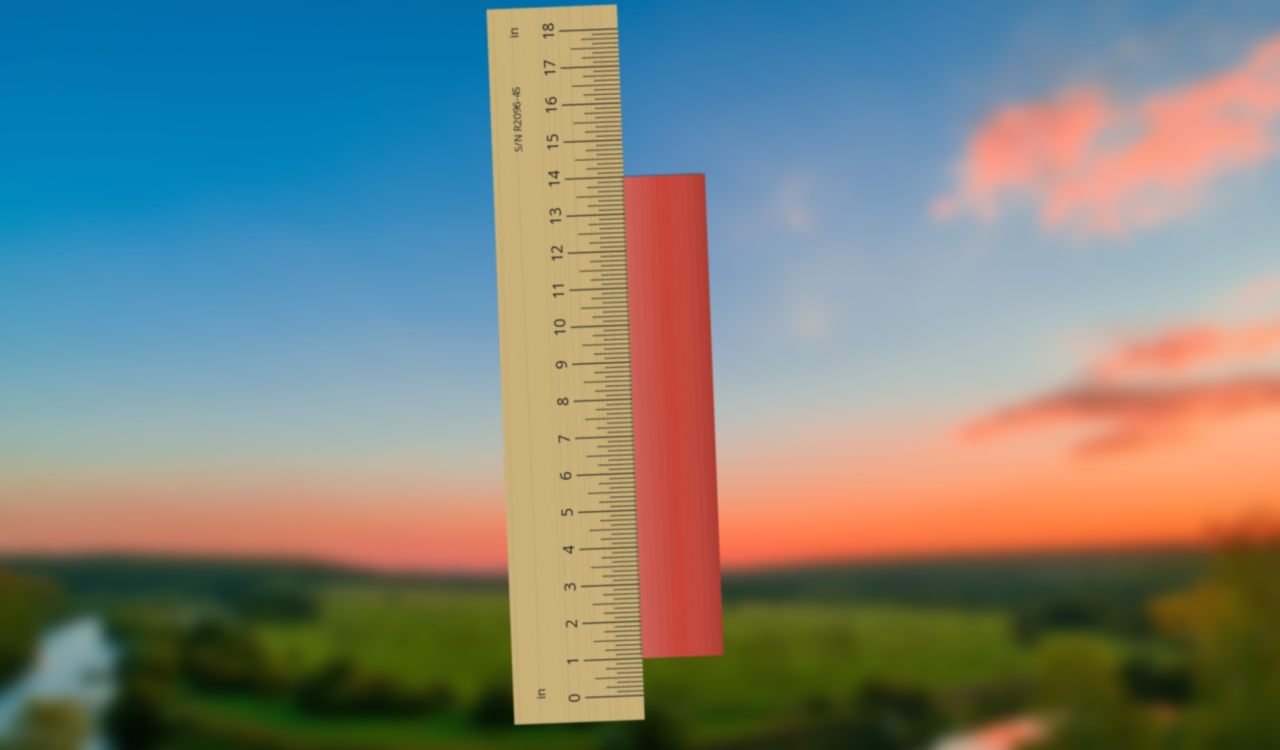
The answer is 13 in
